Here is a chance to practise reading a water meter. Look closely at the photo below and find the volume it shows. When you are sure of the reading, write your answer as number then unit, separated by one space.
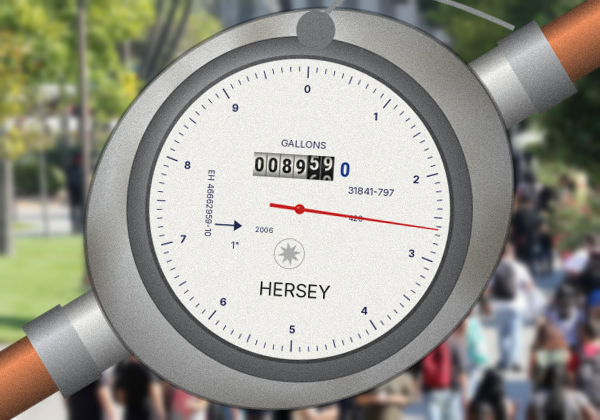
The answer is 89592.6 gal
